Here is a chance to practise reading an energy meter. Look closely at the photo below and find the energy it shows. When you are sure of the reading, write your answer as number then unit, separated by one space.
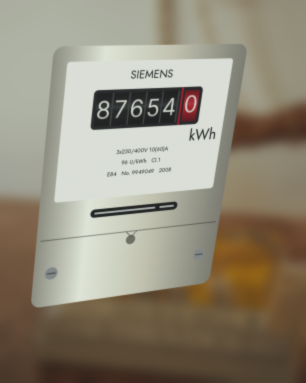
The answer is 87654.0 kWh
